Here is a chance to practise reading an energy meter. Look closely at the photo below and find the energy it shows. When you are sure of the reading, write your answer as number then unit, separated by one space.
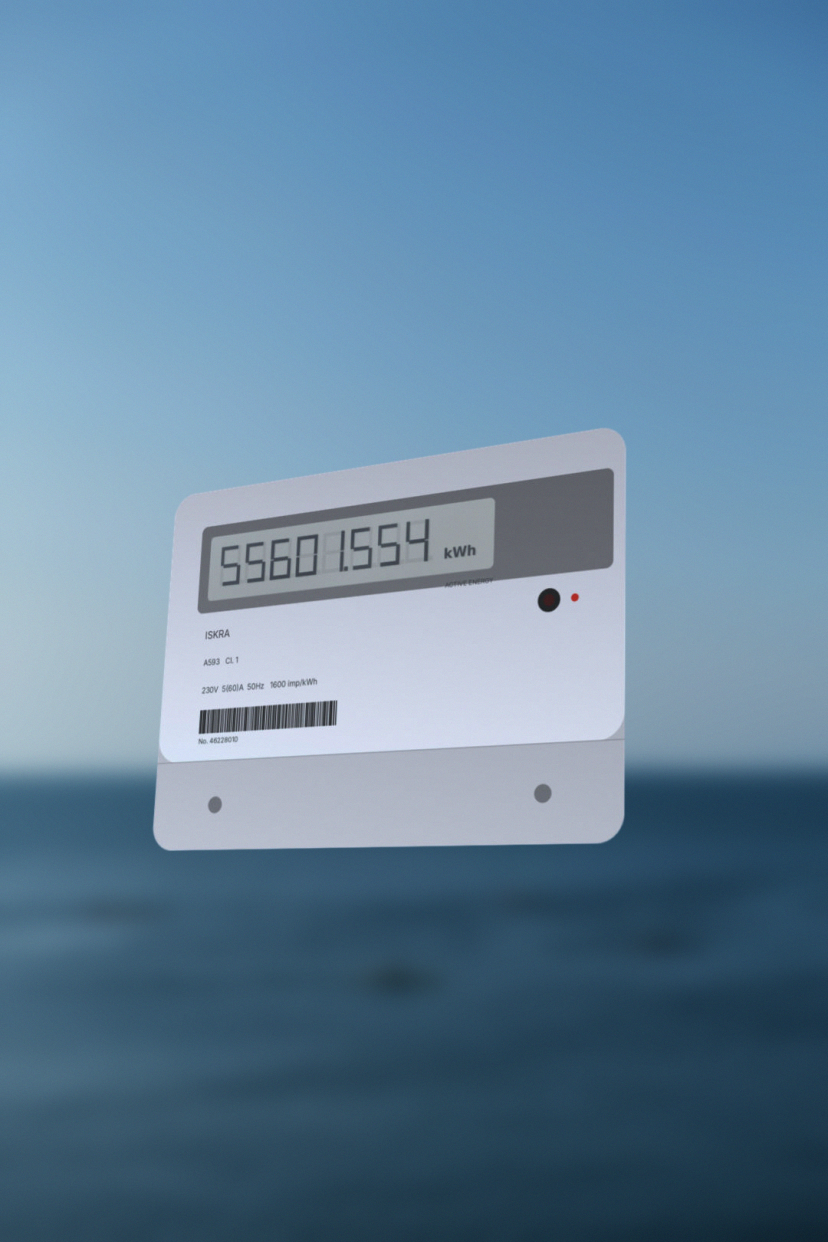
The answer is 55601.554 kWh
